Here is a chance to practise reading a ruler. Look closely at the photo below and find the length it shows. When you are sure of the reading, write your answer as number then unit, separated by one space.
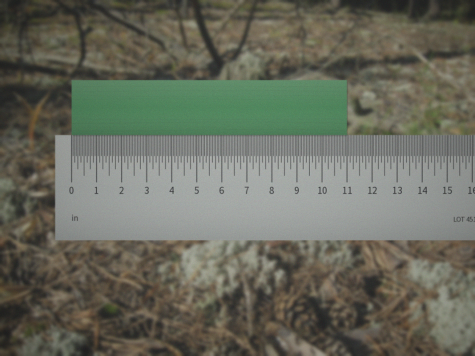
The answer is 11 in
